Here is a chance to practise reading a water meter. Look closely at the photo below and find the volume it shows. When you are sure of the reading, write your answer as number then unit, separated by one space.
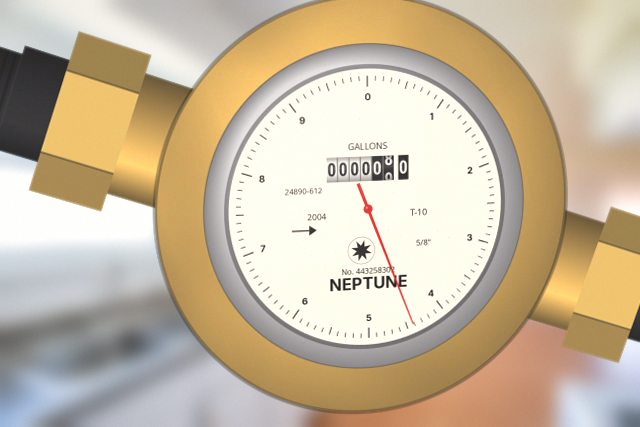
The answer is 84.4 gal
